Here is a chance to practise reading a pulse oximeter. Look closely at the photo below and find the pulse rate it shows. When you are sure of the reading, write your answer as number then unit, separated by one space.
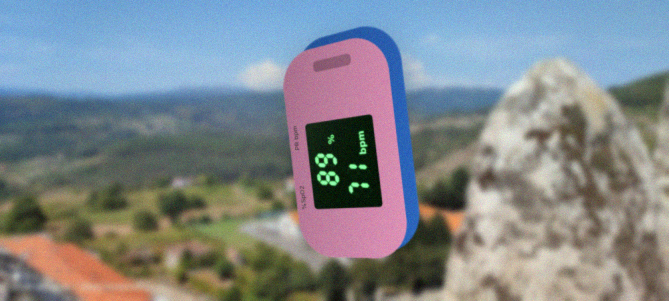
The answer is 71 bpm
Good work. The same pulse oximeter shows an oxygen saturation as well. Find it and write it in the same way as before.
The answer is 89 %
